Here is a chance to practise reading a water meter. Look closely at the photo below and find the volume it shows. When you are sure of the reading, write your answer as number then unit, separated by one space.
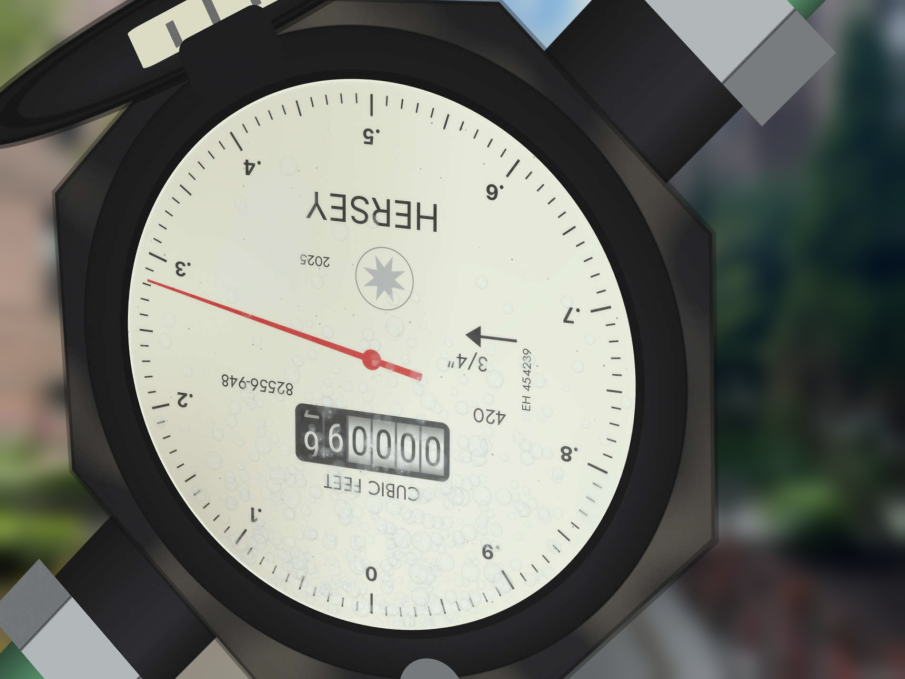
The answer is 96.28 ft³
